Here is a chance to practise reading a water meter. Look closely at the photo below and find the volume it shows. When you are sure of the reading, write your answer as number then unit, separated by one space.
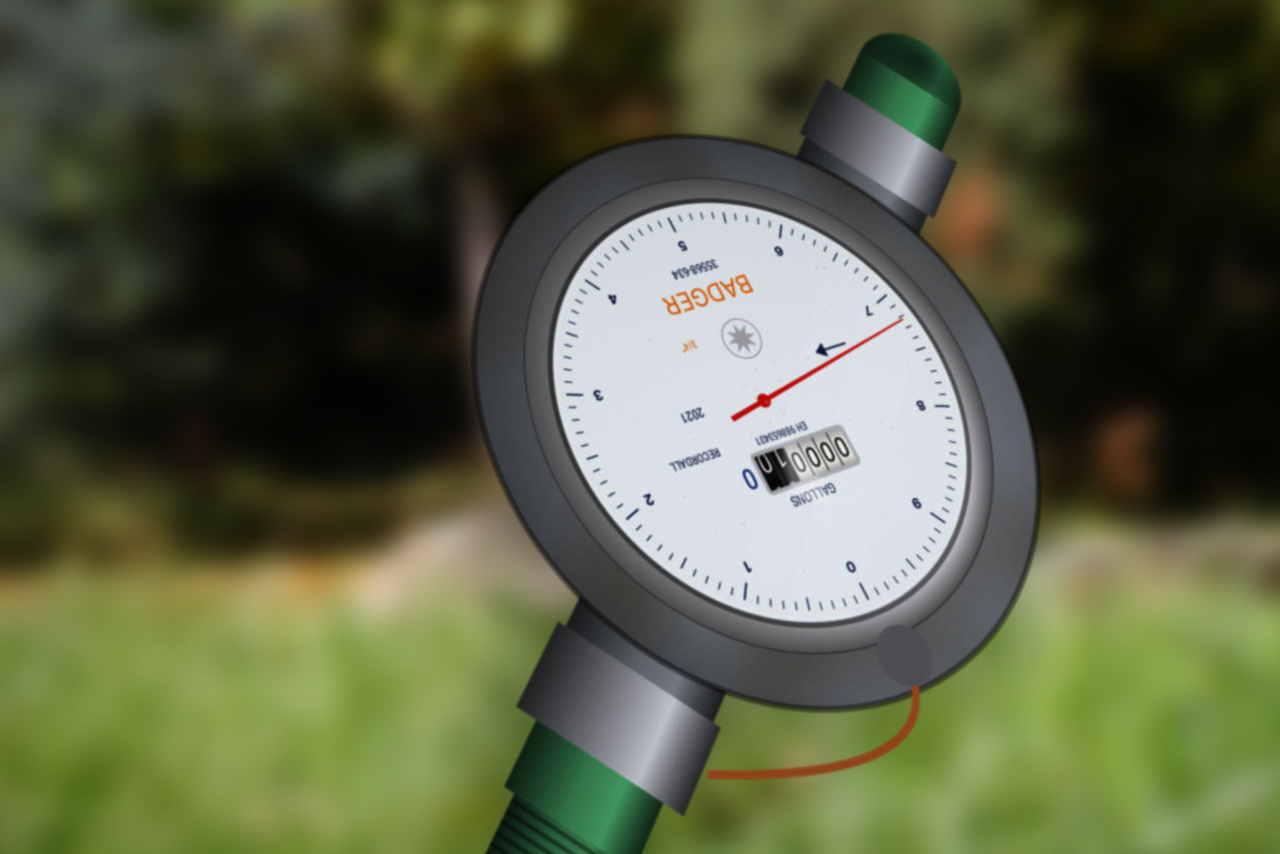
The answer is 97.2 gal
